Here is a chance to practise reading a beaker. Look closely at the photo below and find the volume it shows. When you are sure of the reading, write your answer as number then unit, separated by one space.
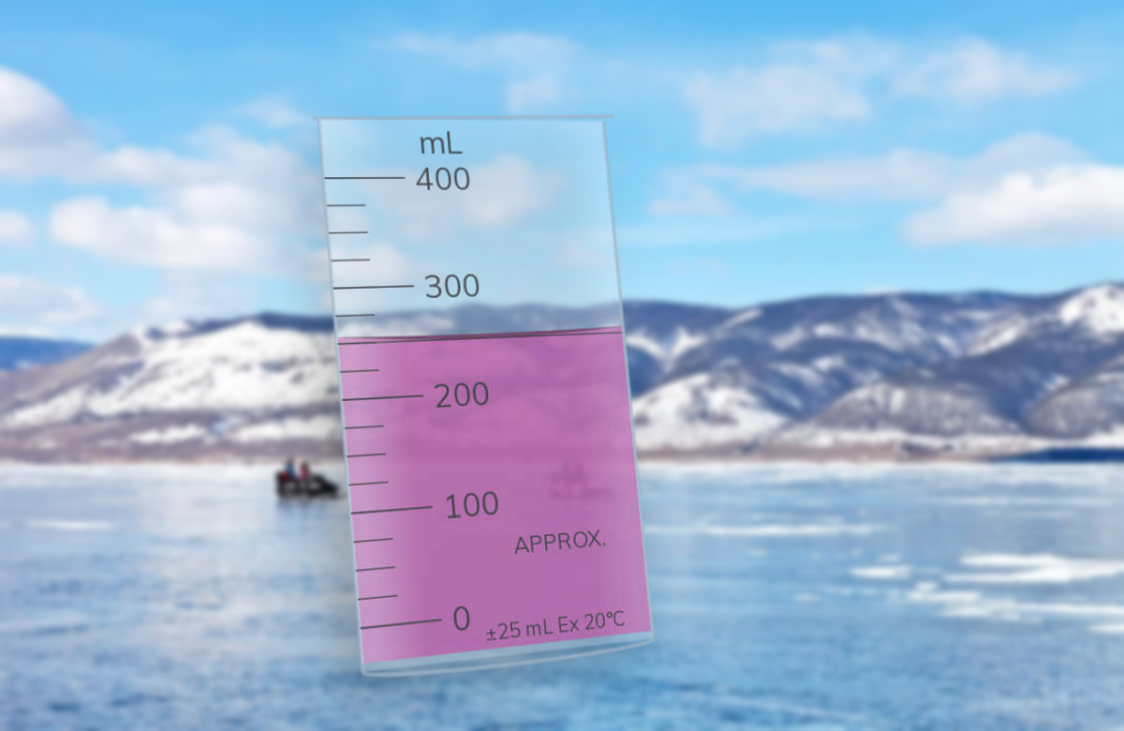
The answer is 250 mL
